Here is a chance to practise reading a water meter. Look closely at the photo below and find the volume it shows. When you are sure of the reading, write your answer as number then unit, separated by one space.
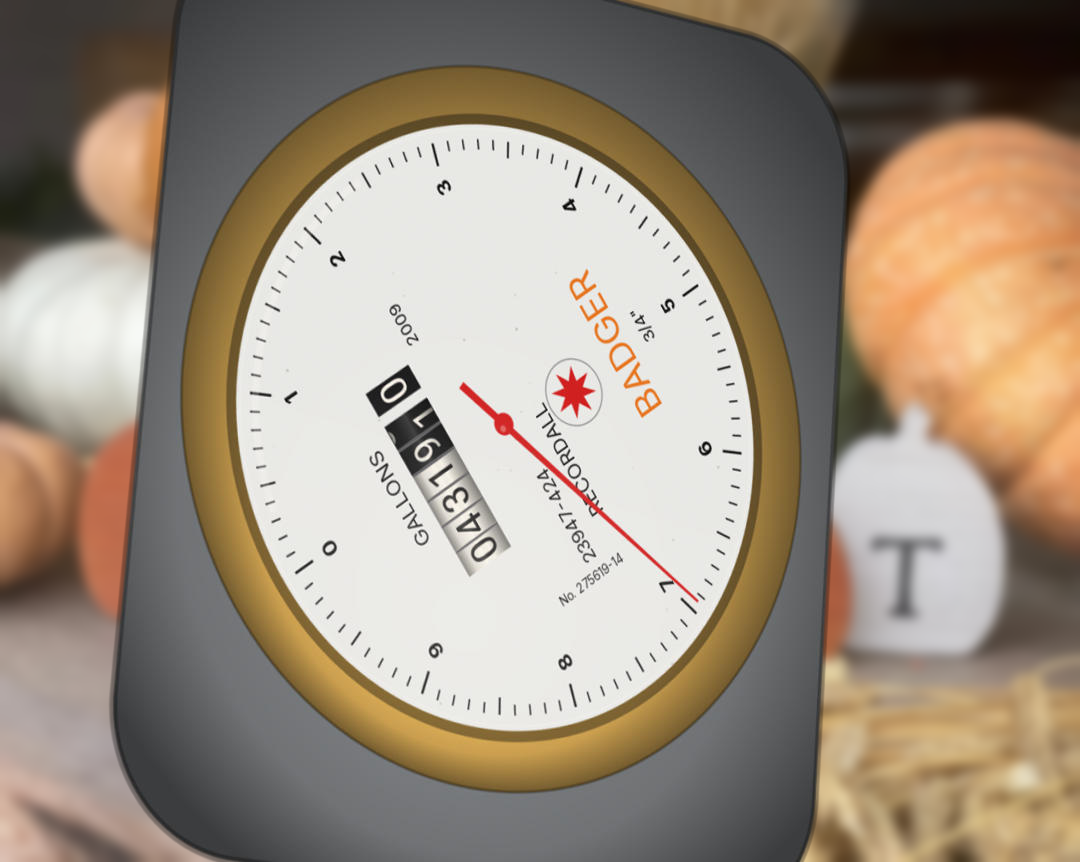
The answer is 431906.9 gal
